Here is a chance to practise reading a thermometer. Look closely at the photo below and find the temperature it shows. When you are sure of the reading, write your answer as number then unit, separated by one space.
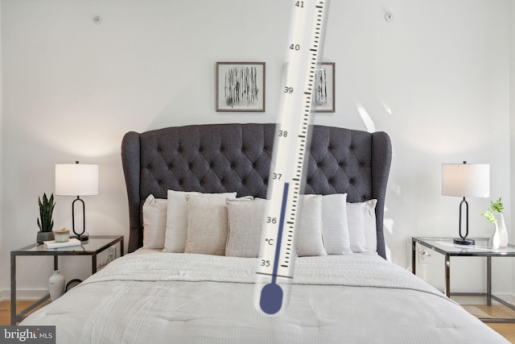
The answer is 36.9 °C
